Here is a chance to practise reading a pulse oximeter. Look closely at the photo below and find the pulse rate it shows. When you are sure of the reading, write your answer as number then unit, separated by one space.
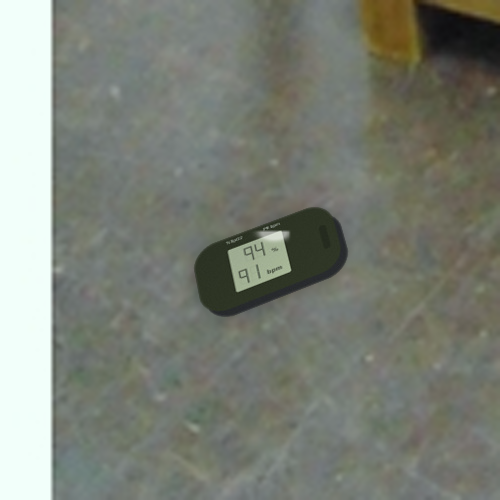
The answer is 91 bpm
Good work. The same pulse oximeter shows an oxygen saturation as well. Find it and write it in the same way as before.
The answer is 94 %
